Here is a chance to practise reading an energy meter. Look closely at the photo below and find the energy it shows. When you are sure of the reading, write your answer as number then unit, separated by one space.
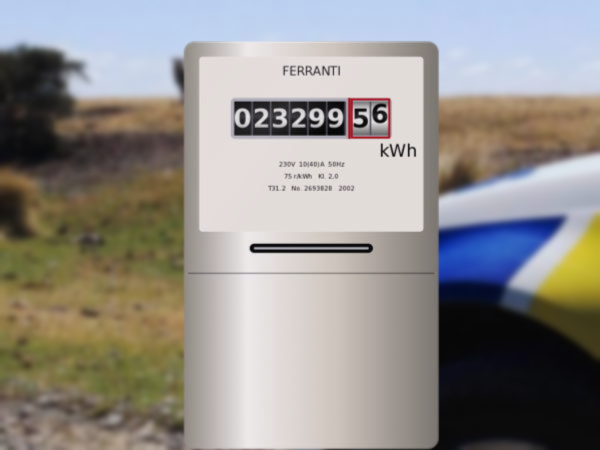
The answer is 23299.56 kWh
